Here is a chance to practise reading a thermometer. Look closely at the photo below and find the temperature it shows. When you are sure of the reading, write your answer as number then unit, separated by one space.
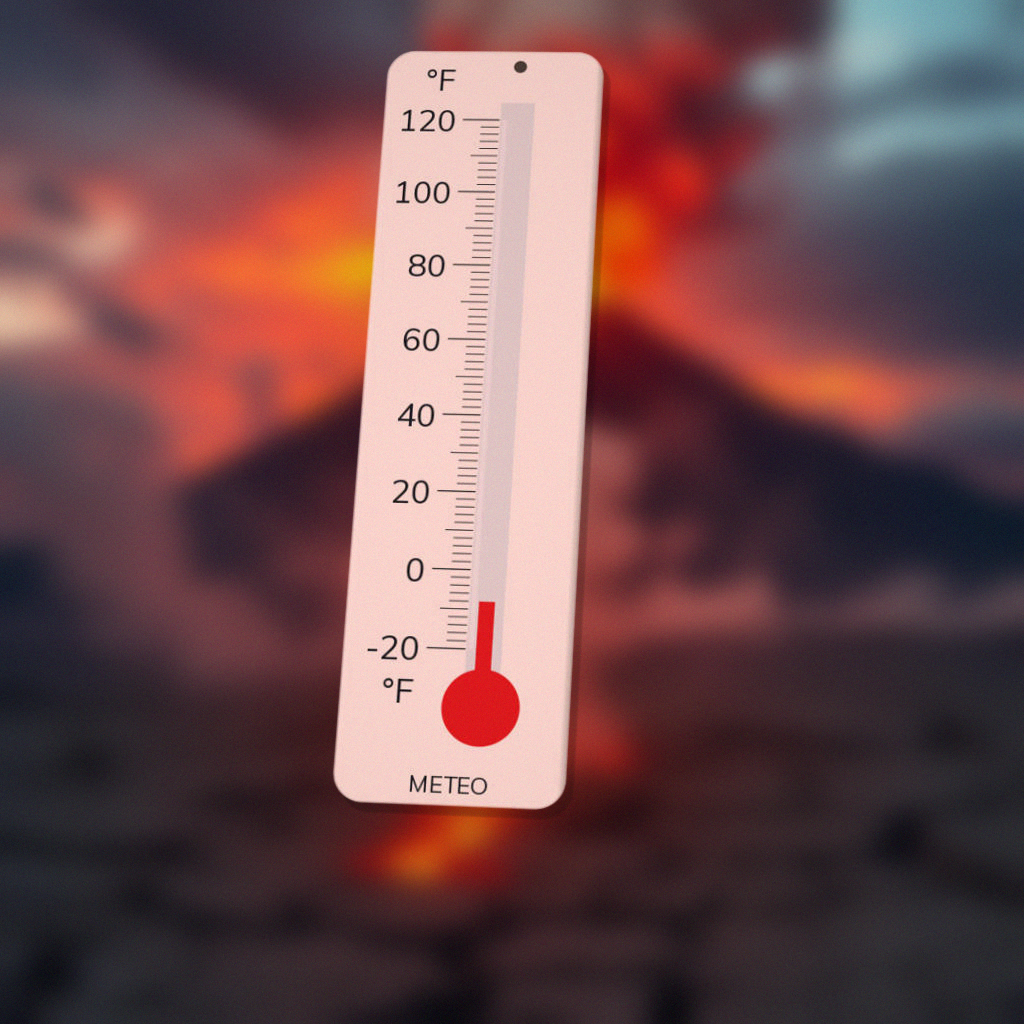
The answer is -8 °F
